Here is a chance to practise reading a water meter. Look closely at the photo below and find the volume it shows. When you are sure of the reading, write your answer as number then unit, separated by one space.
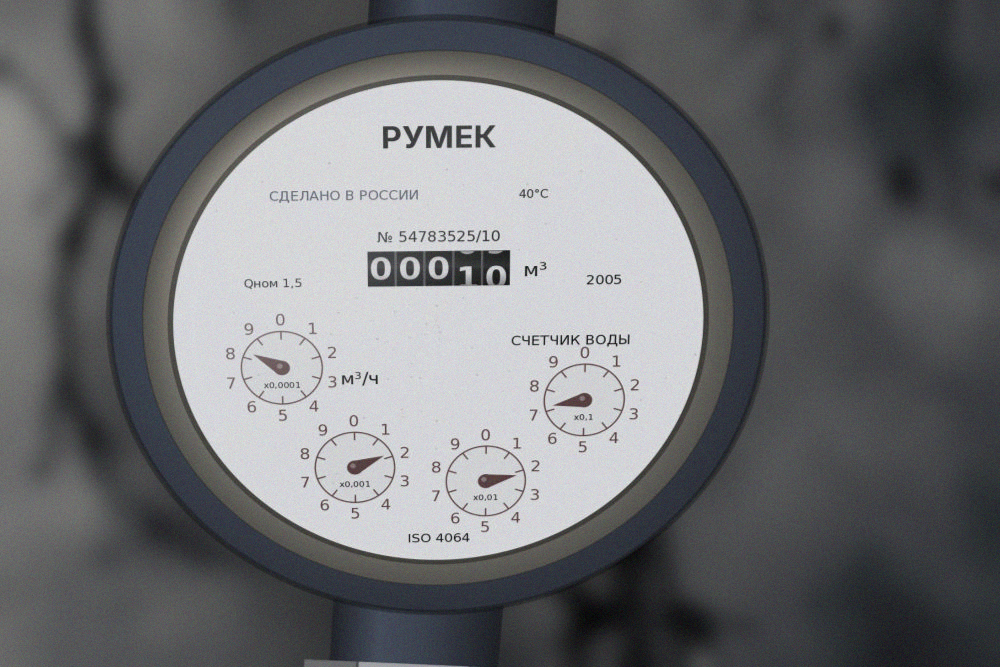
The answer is 9.7218 m³
